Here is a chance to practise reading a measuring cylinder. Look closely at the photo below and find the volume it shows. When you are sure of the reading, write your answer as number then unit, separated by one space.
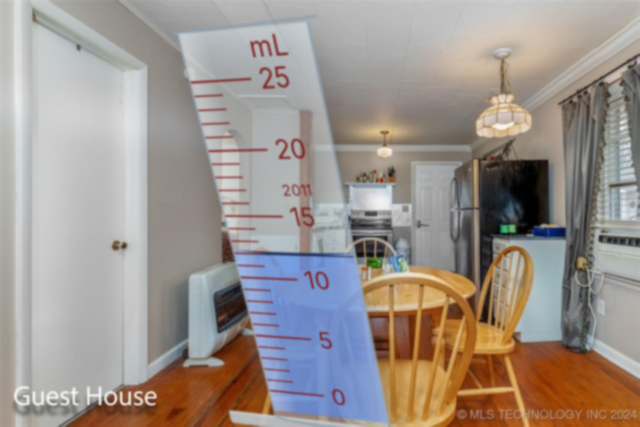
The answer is 12 mL
